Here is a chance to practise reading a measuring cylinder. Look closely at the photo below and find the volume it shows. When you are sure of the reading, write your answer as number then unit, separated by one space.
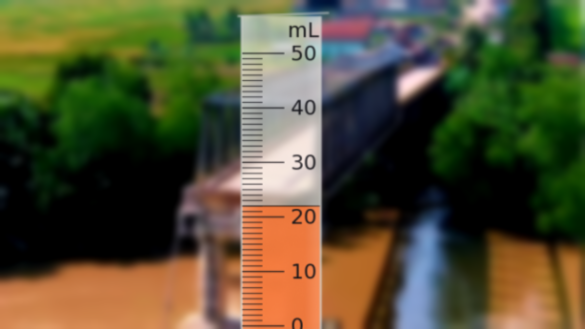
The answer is 22 mL
